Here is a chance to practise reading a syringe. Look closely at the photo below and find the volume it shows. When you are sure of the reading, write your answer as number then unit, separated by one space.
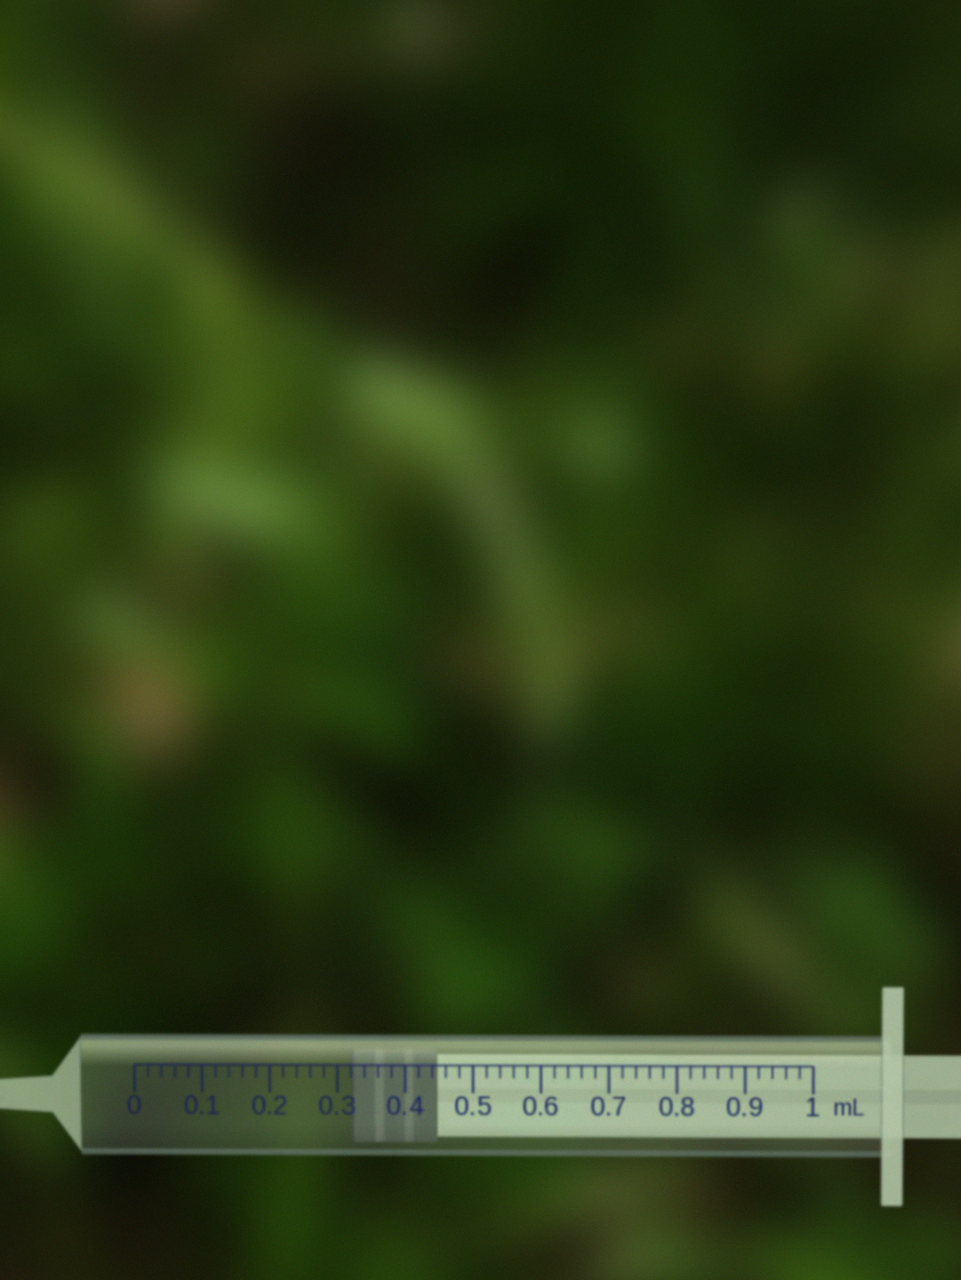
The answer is 0.32 mL
